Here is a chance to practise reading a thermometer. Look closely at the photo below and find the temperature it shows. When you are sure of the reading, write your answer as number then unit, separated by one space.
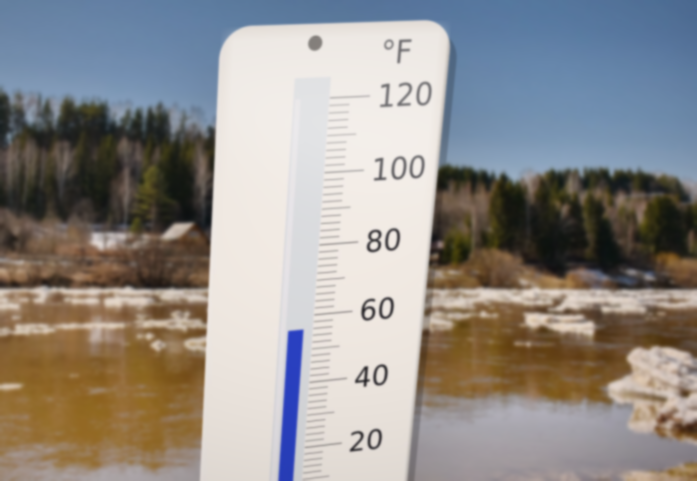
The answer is 56 °F
